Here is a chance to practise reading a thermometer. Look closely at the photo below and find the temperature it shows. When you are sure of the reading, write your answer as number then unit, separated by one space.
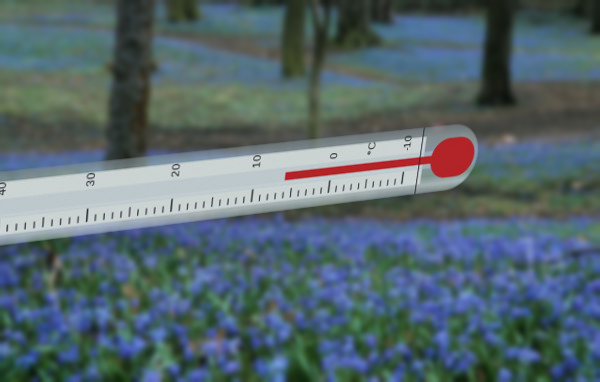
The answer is 6 °C
